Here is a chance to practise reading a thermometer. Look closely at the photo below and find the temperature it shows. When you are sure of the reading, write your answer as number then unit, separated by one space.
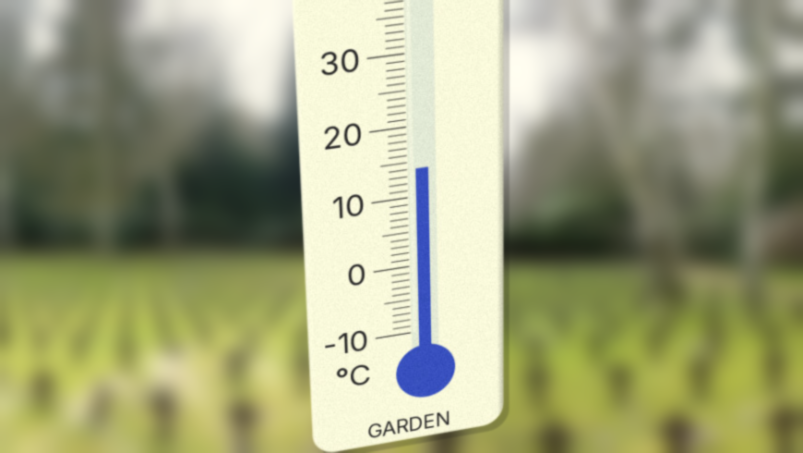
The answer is 14 °C
